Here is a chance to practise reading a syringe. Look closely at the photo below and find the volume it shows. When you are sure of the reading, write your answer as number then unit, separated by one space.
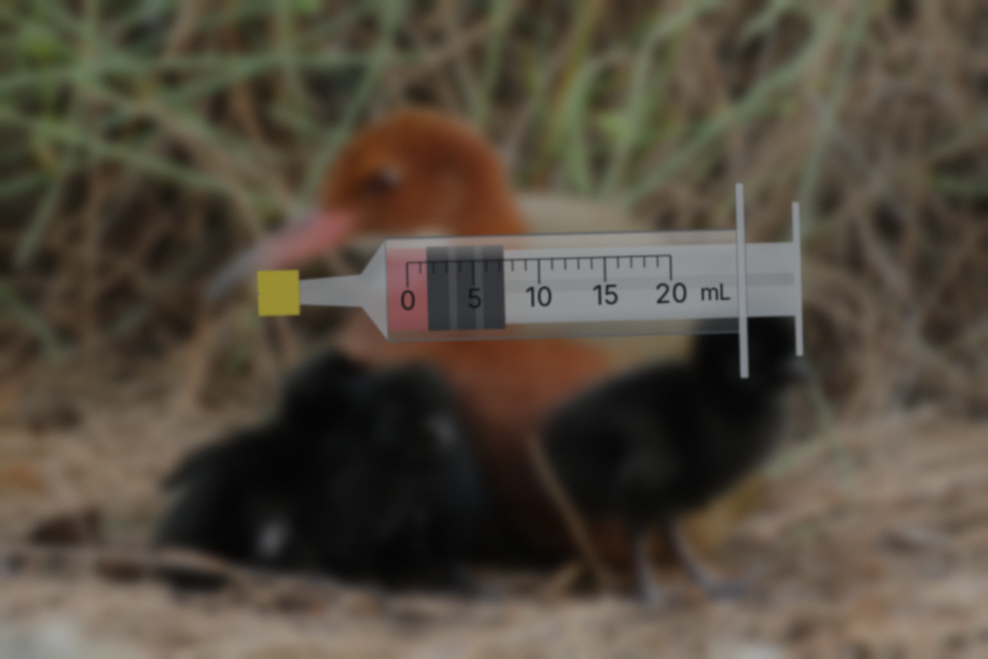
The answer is 1.5 mL
